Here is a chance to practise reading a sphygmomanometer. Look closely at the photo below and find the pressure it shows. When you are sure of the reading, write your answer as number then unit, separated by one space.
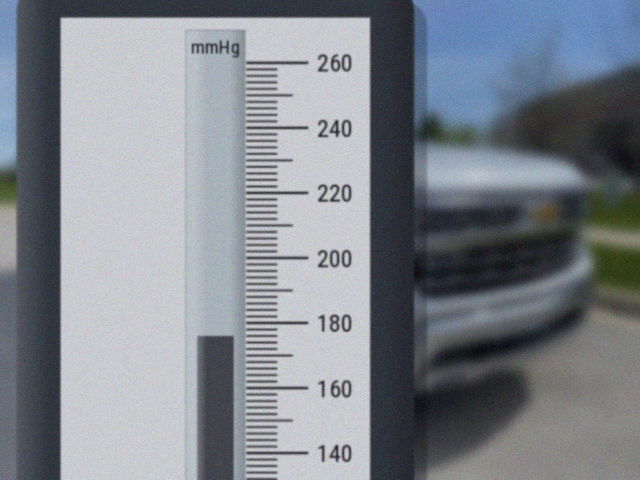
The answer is 176 mmHg
